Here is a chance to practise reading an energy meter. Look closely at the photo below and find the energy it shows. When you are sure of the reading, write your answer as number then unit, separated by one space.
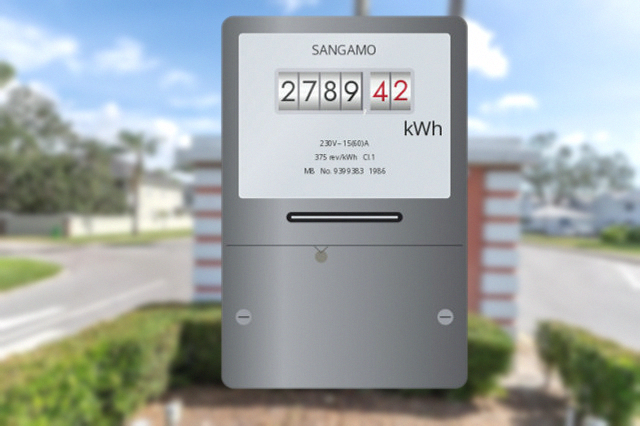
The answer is 2789.42 kWh
